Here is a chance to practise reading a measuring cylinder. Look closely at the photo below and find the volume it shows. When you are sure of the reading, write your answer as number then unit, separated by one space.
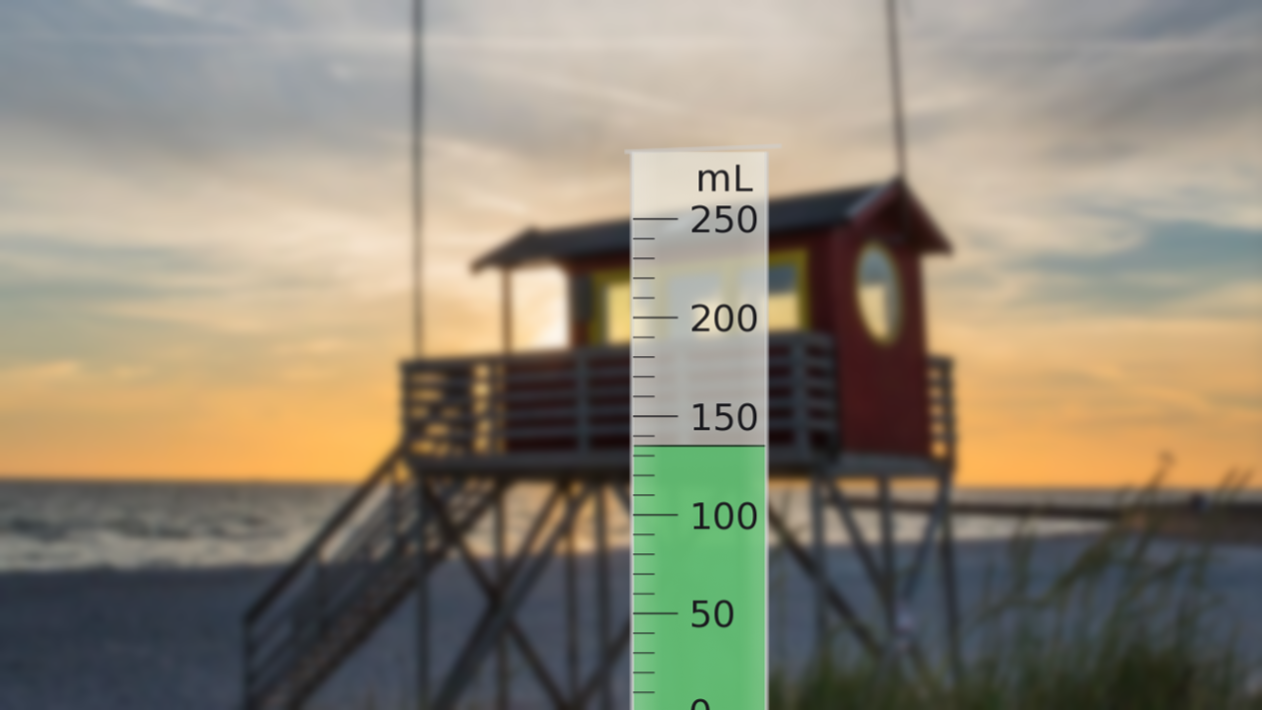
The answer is 135 mL
